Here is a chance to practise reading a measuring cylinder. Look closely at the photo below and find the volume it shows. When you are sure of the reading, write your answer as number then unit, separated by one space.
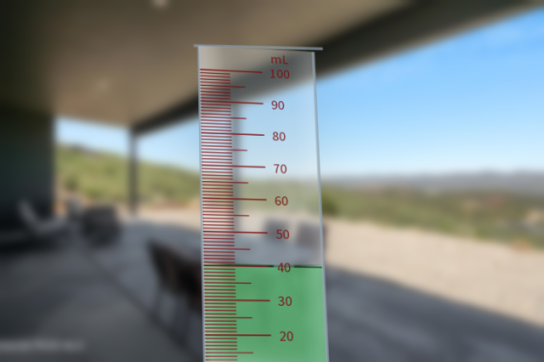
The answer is 40 mL
